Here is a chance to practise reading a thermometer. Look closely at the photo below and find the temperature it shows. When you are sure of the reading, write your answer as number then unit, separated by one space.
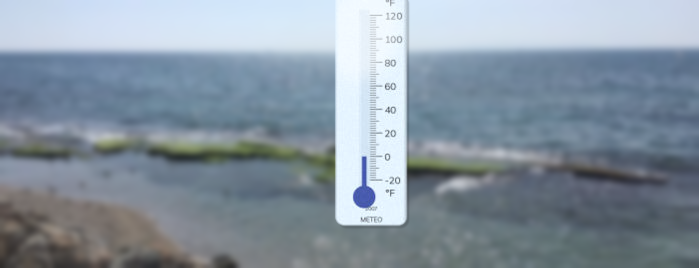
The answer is 0 °F
